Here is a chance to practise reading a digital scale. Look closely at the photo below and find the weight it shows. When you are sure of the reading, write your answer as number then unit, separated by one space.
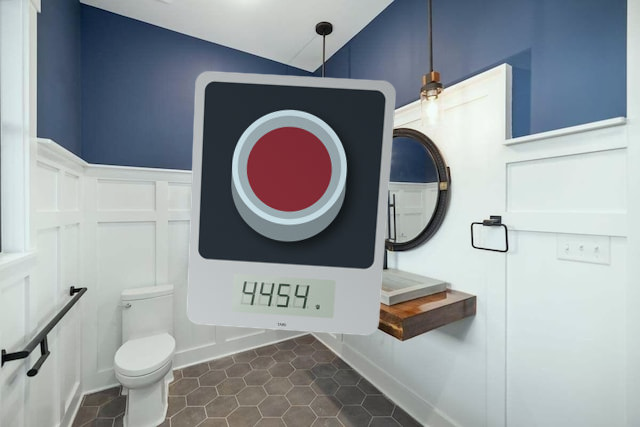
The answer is 4454 g
